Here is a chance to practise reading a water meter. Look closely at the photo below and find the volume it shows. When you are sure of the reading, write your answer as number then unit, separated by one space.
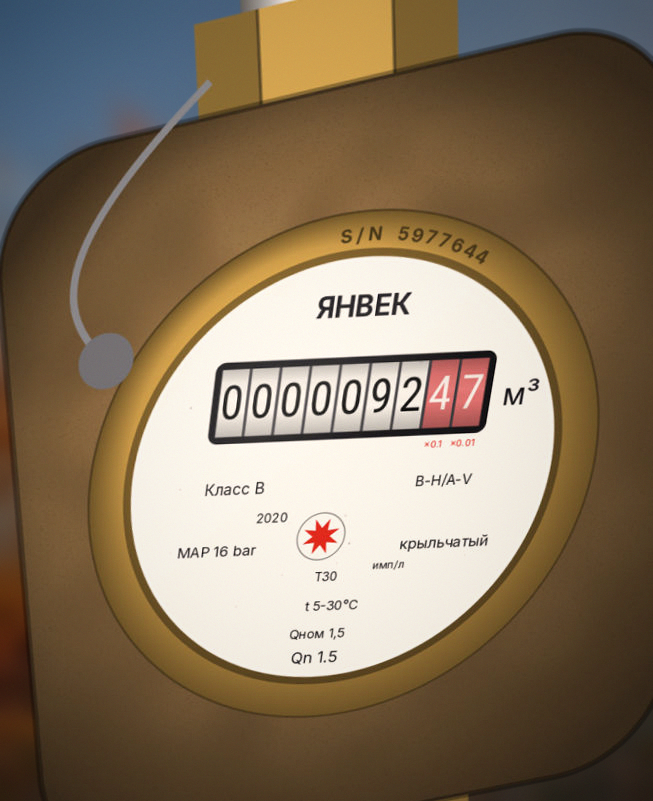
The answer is 92.47 m³
